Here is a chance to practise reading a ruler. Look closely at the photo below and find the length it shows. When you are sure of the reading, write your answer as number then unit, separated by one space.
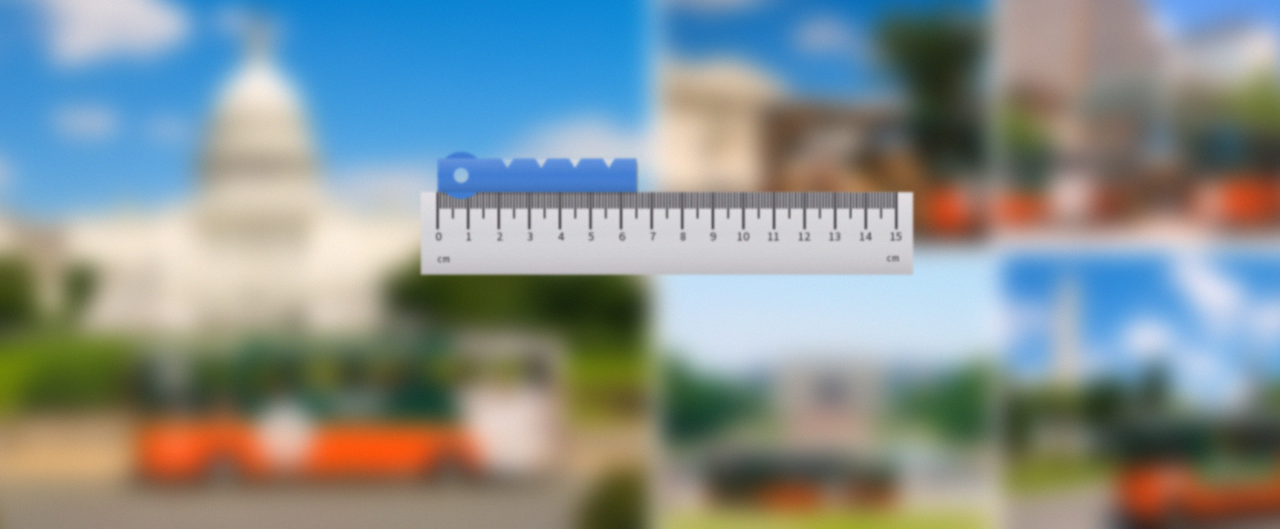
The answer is 6.5 cm
